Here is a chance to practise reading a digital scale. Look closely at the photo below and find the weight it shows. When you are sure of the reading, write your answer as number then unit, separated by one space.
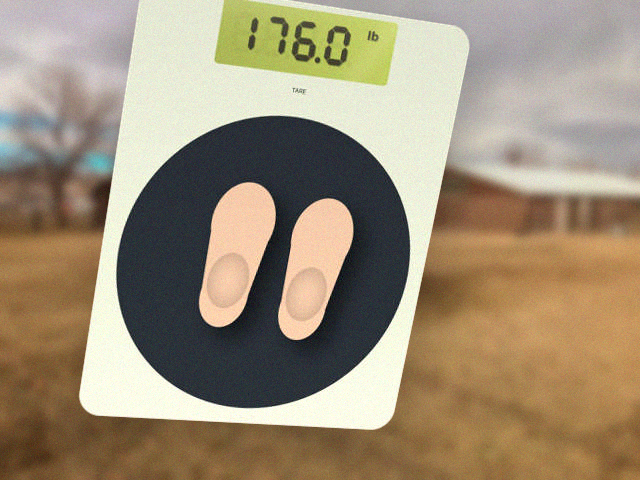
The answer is 176.0 lb
